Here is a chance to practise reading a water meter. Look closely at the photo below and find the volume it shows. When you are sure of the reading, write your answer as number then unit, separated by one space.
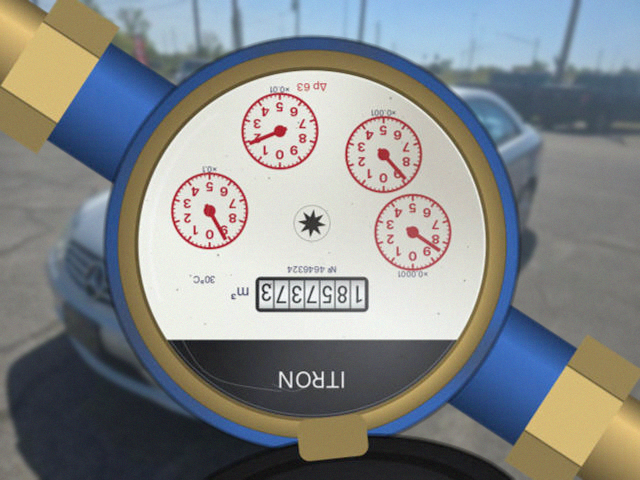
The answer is 1857372.9188 m³
